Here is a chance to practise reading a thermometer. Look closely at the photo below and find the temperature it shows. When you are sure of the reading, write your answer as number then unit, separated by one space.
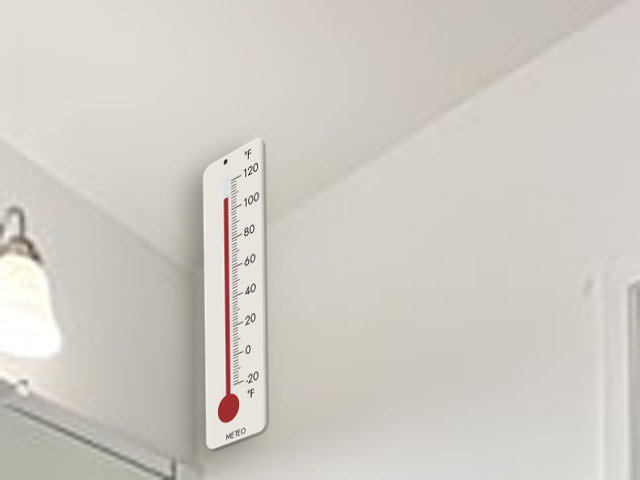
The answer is 110 °F
